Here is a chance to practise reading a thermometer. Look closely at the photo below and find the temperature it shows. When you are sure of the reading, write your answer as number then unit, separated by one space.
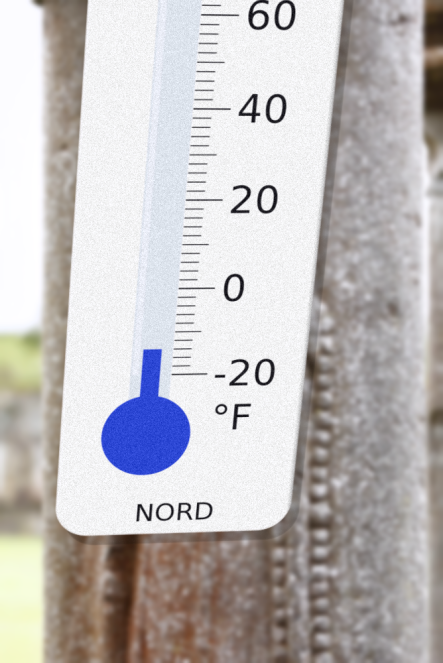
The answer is -14 °F
